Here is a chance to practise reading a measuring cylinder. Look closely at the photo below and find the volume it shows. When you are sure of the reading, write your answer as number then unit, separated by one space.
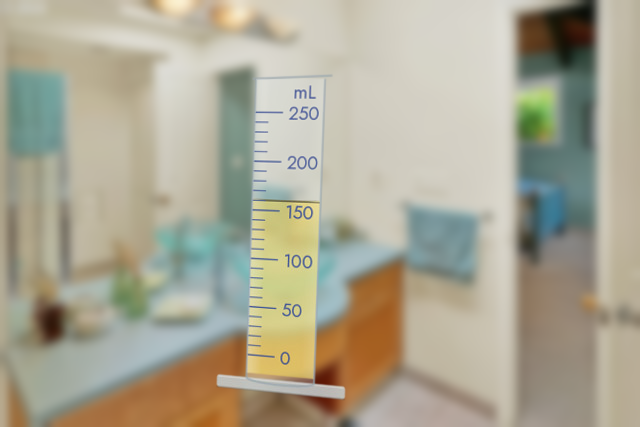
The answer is 160 mL
